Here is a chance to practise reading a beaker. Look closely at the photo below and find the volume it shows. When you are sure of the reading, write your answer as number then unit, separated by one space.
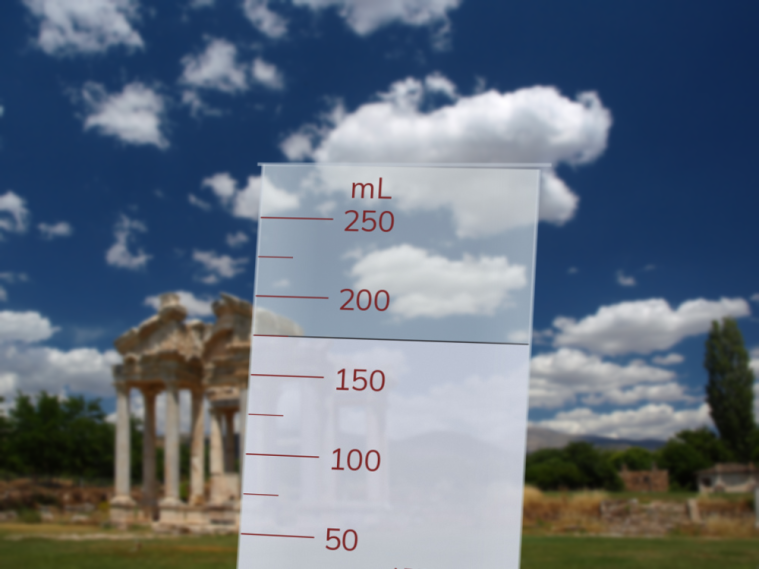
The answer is 175 mL
